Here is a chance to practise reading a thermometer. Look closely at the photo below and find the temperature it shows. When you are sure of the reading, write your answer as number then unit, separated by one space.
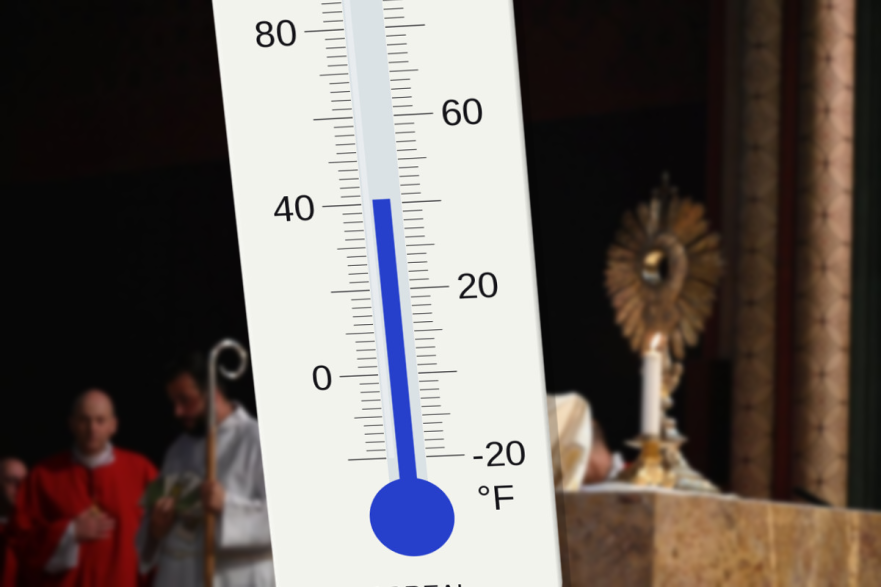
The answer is 41 °F
